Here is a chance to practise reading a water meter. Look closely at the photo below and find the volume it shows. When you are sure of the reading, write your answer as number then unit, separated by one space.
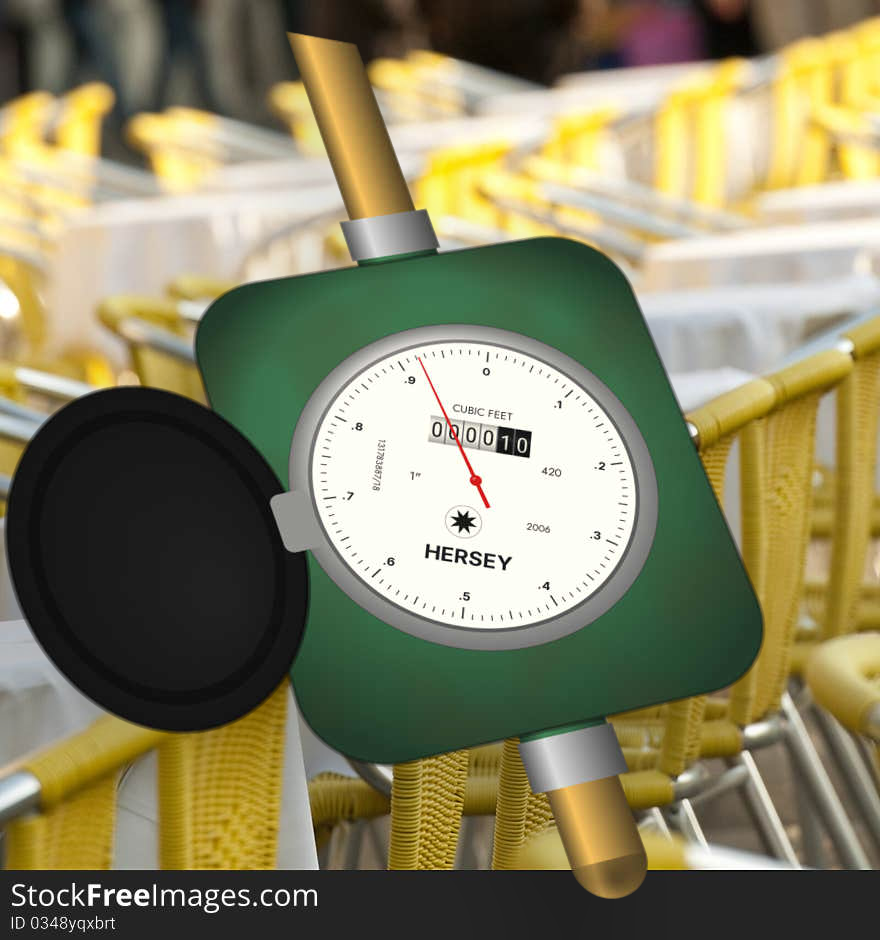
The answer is 9.92 ft³
